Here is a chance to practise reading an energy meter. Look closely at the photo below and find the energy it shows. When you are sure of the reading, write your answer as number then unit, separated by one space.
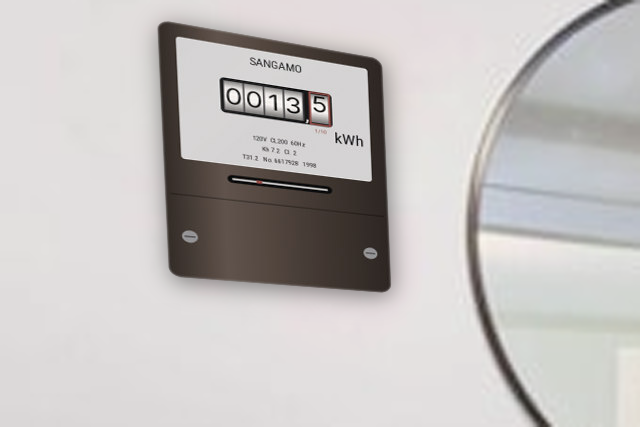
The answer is 13.5 kWh
